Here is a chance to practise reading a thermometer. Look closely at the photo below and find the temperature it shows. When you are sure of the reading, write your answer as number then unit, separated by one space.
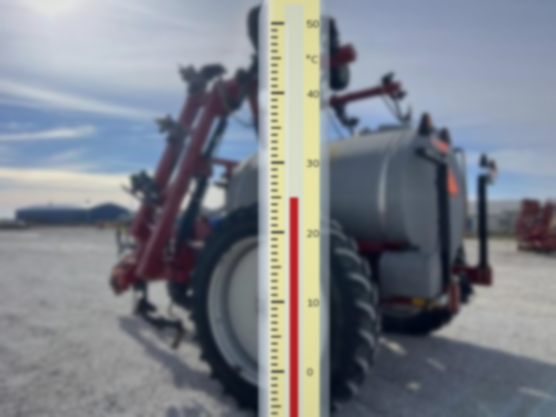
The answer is 25 °C
